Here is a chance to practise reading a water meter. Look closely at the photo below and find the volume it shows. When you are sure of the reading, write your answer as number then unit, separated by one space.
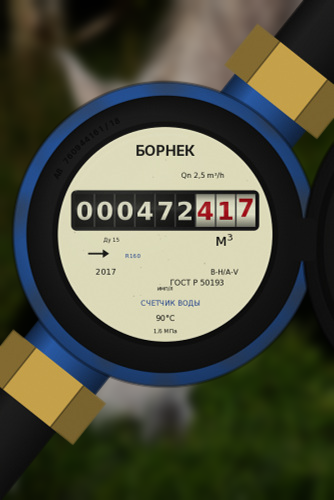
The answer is 472.417 m³
